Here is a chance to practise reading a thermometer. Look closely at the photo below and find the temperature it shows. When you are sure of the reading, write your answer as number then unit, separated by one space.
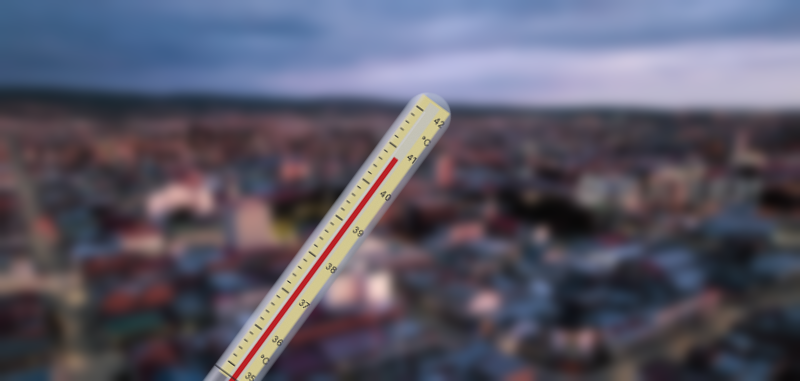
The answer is 40.8 °C
